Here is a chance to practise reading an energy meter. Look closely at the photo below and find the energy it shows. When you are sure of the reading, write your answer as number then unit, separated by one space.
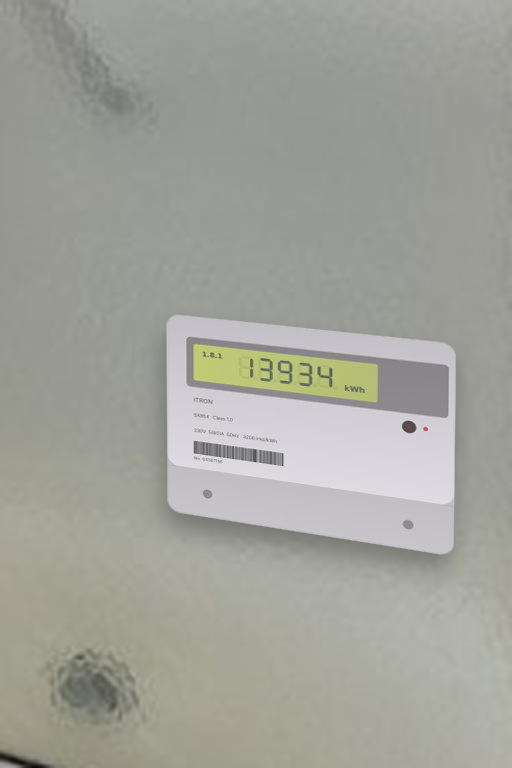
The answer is 13934 kWh
